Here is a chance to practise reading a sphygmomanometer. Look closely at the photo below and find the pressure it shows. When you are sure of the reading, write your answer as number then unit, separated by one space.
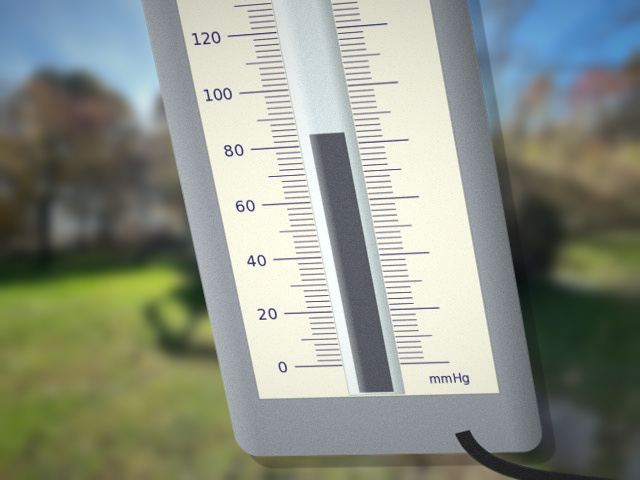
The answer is 84 mmHg
